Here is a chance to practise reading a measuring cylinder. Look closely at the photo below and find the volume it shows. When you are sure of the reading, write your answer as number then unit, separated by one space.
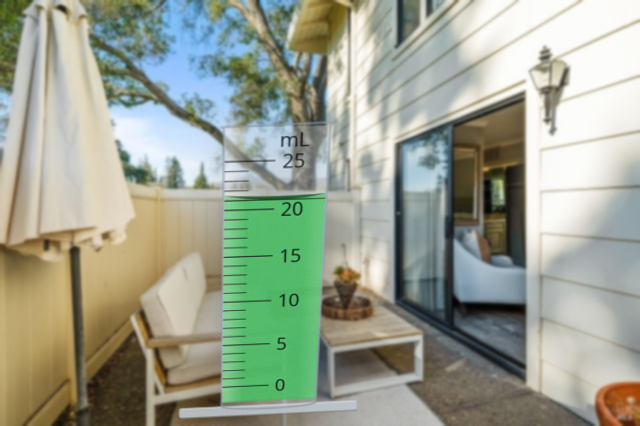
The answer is 21 mL
